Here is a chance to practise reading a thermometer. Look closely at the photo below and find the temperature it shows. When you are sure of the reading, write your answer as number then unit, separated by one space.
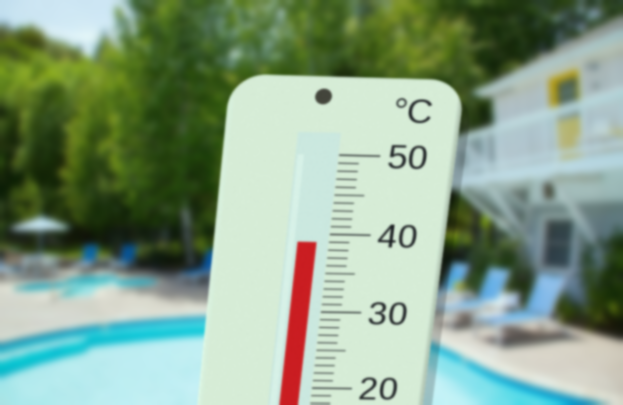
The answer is 39 °C
